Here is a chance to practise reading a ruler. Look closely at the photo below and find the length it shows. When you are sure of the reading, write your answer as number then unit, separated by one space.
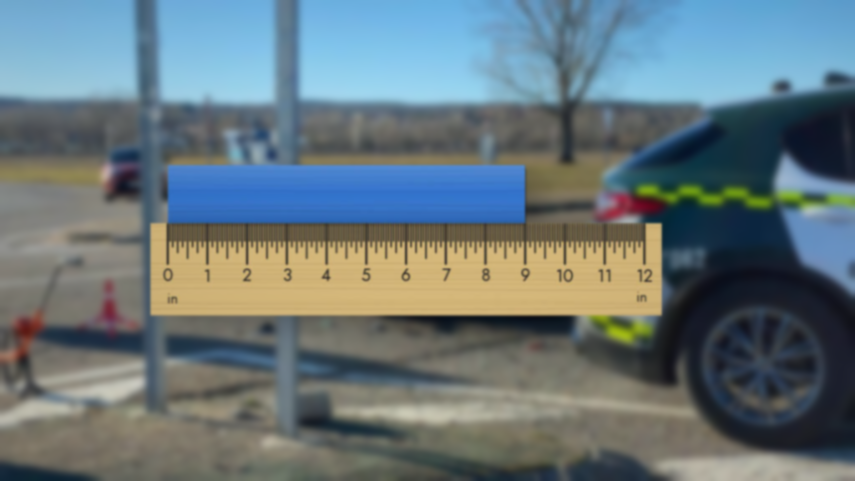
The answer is 9 in
